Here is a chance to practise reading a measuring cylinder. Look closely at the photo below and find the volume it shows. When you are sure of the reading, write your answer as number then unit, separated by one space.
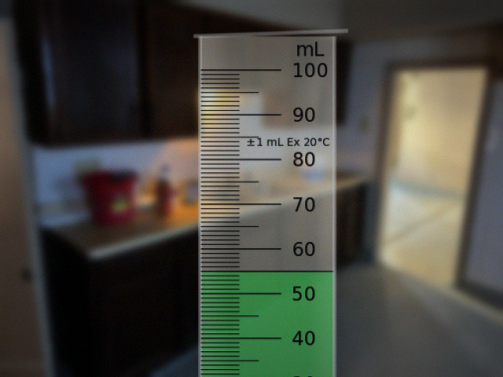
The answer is 55 mL
